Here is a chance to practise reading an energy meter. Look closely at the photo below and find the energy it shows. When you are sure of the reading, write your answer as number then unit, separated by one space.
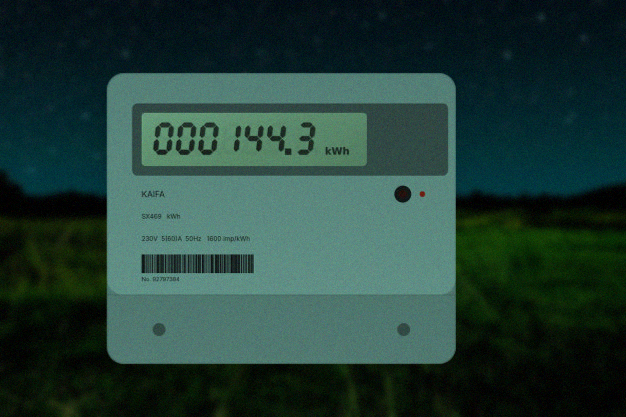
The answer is 144.3 kWh
